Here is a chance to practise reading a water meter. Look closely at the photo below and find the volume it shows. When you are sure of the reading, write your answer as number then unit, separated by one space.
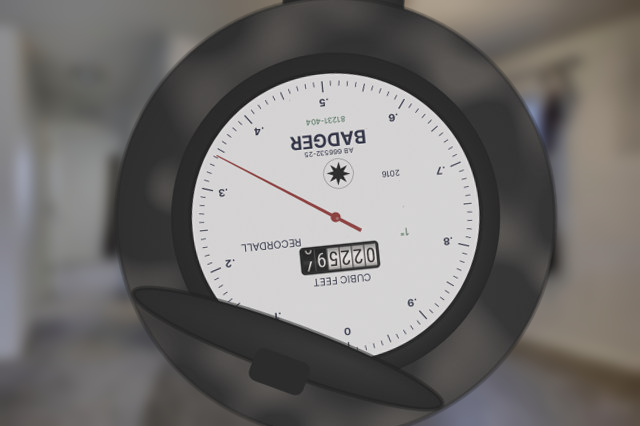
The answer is 22597.34 ft³
